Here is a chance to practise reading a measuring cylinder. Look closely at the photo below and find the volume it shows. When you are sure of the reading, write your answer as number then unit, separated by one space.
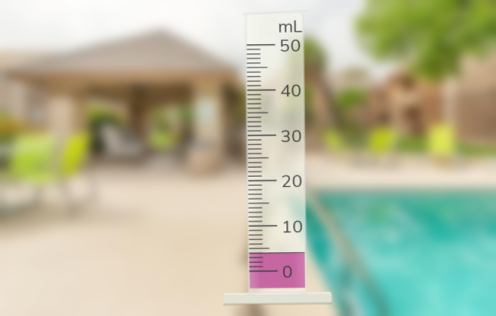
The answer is 4 mL
